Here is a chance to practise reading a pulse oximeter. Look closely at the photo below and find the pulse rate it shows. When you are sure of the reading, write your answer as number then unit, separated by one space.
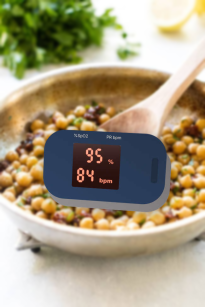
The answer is 84 bpm
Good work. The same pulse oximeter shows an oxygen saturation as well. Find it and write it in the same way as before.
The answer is 95 %
